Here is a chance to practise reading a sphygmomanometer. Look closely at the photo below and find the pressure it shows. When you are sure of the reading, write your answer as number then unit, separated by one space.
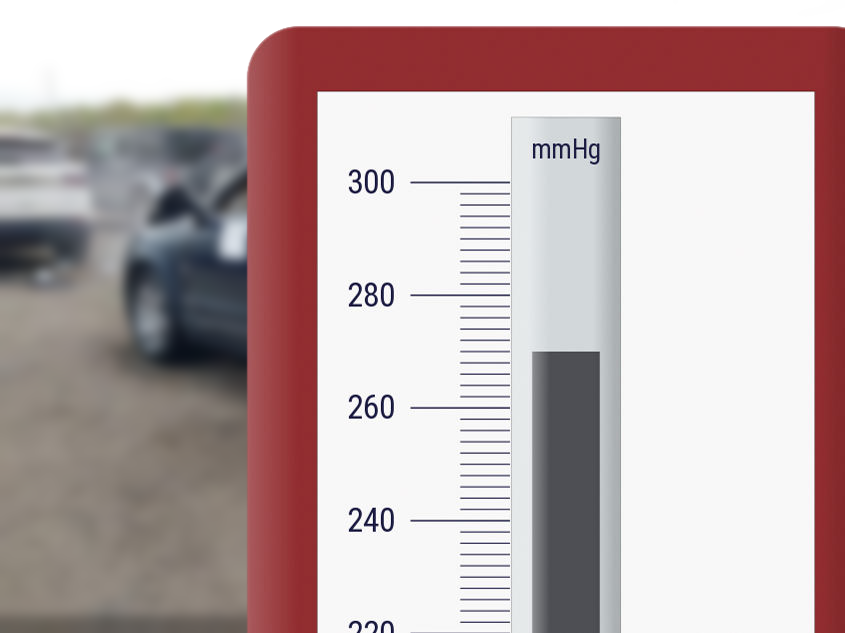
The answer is 270 mmHg
